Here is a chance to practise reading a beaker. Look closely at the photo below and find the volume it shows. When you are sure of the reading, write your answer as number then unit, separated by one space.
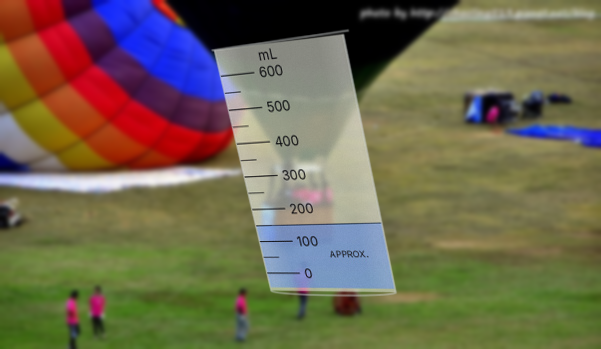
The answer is 150 mL
